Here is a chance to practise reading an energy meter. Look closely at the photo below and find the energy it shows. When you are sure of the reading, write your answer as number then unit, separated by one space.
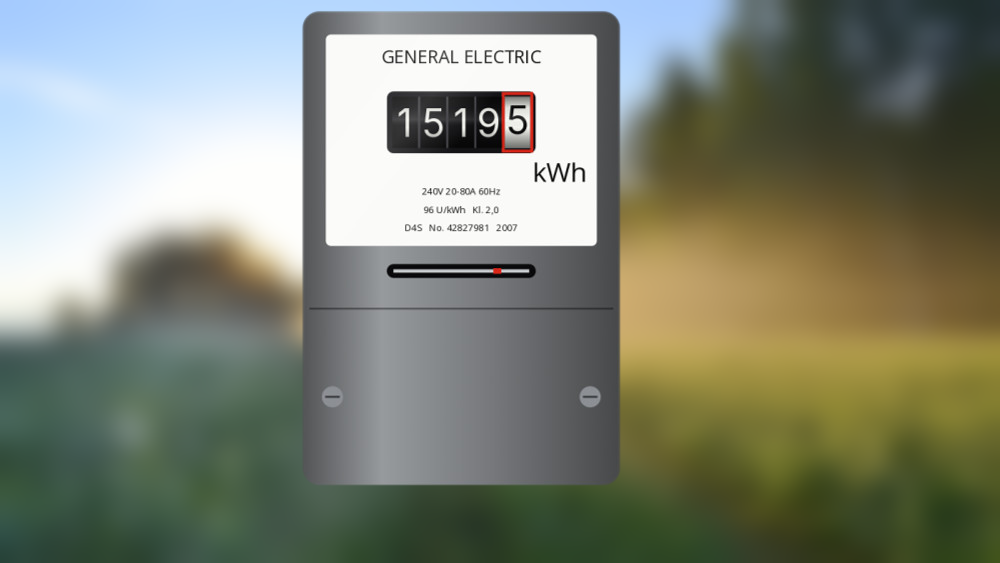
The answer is 1519.5 kWh
